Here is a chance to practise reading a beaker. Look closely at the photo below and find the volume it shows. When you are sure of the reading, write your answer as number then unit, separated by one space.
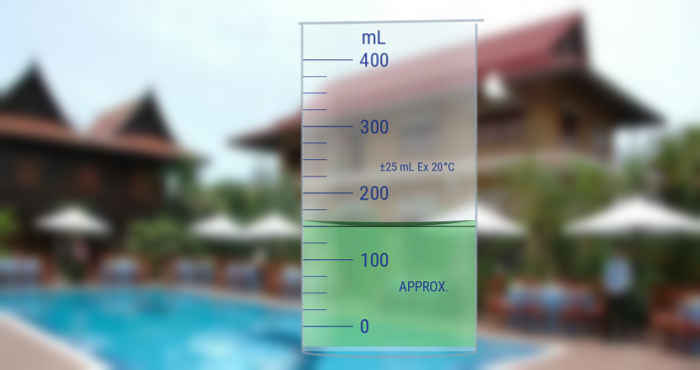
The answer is 150 mL
